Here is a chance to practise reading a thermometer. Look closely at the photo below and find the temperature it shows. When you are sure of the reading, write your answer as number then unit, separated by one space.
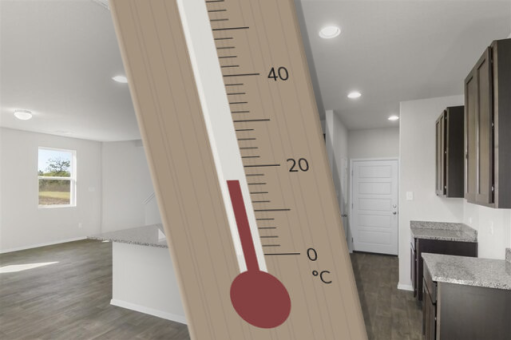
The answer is 17 °C
